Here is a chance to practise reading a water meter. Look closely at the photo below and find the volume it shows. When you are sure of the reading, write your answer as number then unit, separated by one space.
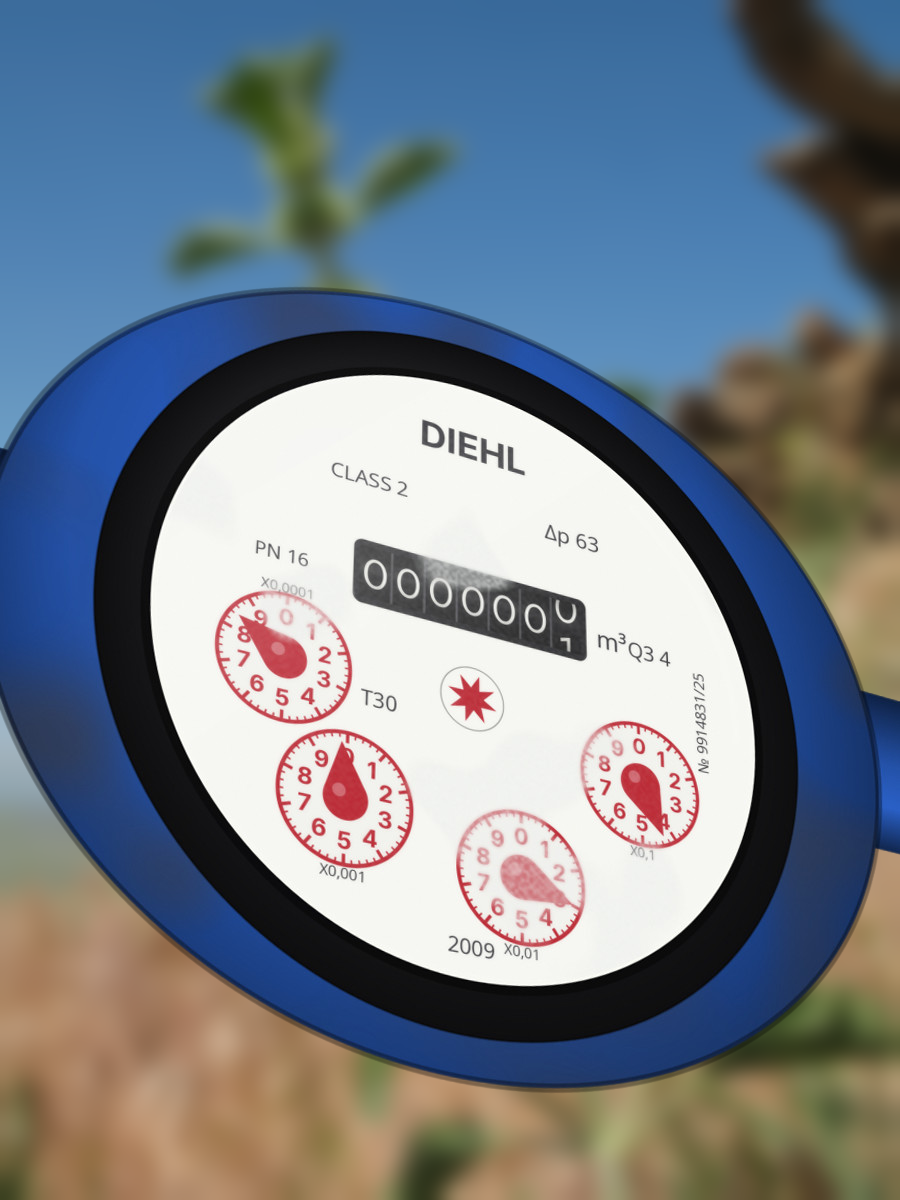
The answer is 0.4298 m³
